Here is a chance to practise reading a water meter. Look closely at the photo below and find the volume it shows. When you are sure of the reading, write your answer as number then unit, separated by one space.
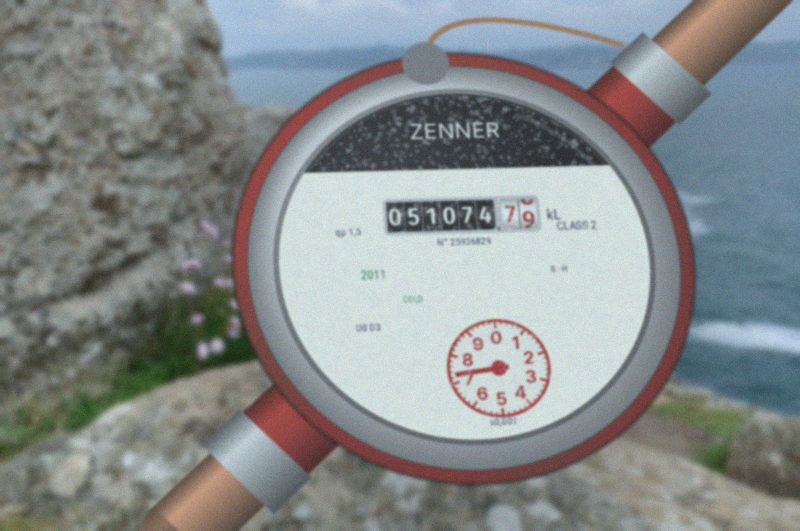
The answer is 51074.787 kL
